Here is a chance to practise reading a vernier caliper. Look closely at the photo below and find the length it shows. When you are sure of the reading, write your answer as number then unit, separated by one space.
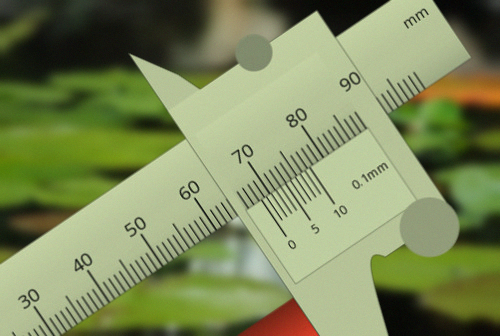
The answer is 68.4 mm
